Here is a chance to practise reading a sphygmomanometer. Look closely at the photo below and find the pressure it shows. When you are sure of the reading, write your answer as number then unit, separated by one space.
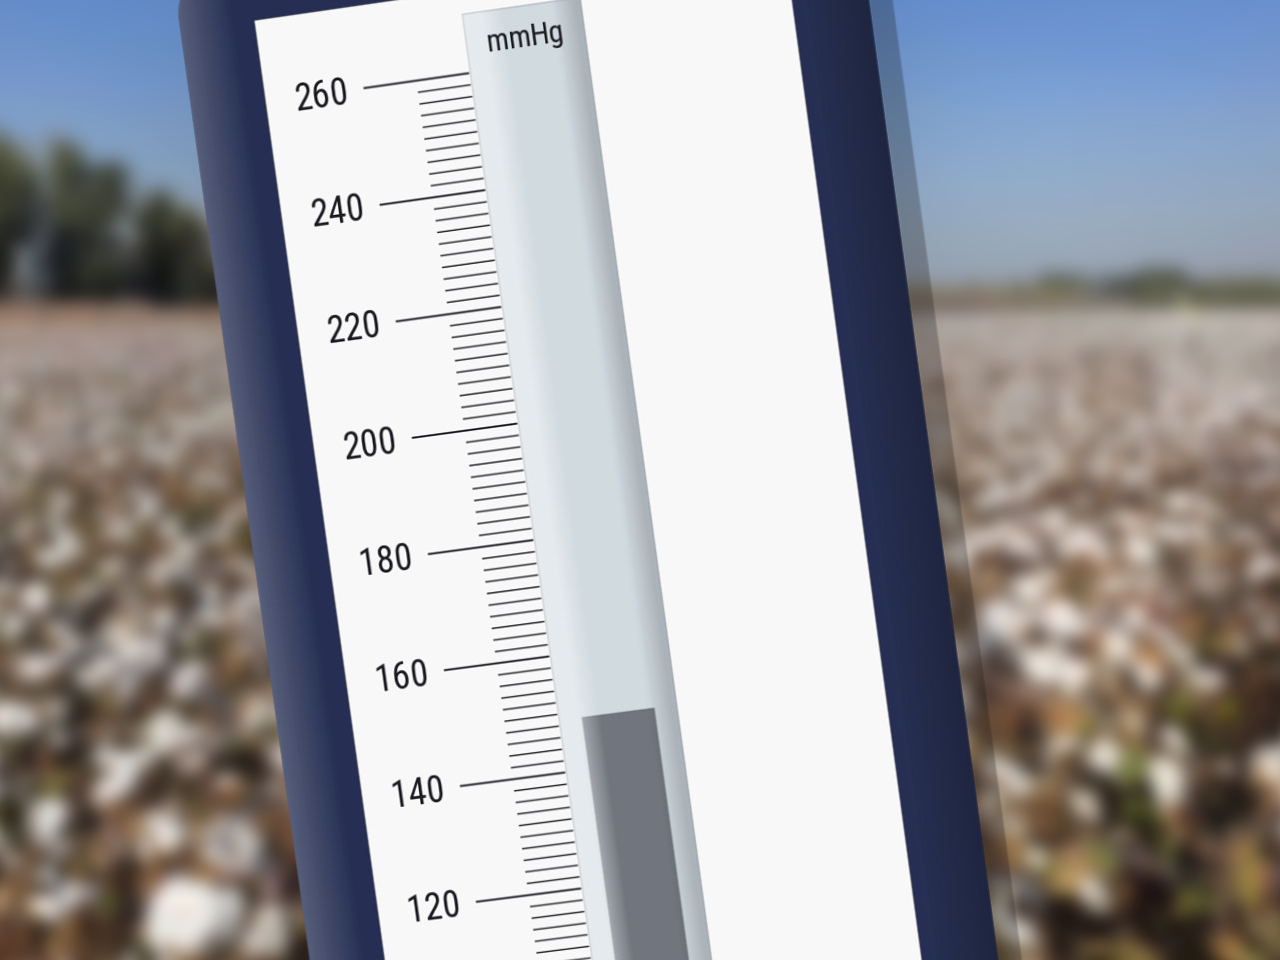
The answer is 149 mmHg
